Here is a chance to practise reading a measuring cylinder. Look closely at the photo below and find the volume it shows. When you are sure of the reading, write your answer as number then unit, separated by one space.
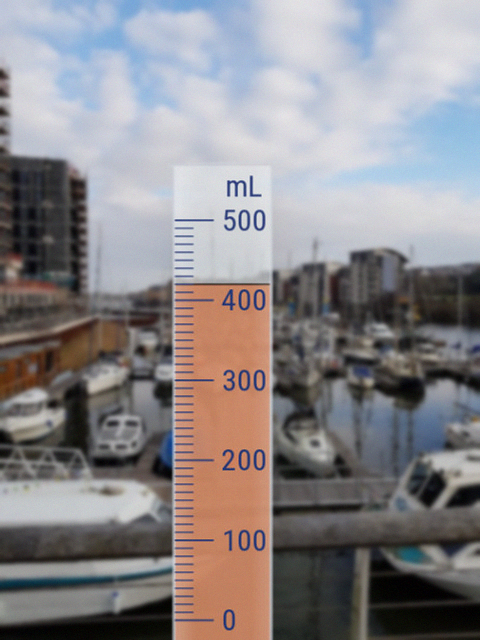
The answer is 420 mL
